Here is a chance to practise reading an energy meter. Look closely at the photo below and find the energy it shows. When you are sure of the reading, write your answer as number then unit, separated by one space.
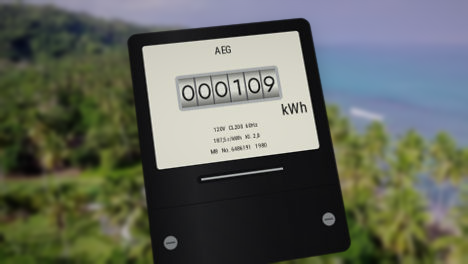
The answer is 109 kWh
